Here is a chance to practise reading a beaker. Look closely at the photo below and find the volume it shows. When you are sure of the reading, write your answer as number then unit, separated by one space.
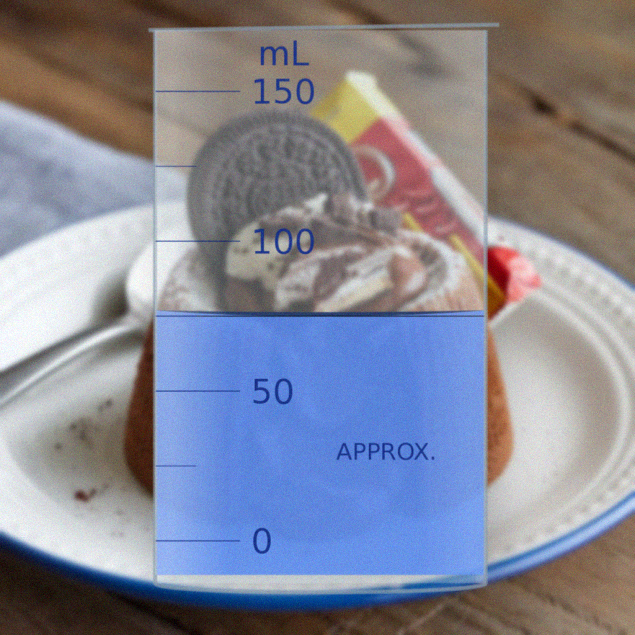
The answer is 75 mL
